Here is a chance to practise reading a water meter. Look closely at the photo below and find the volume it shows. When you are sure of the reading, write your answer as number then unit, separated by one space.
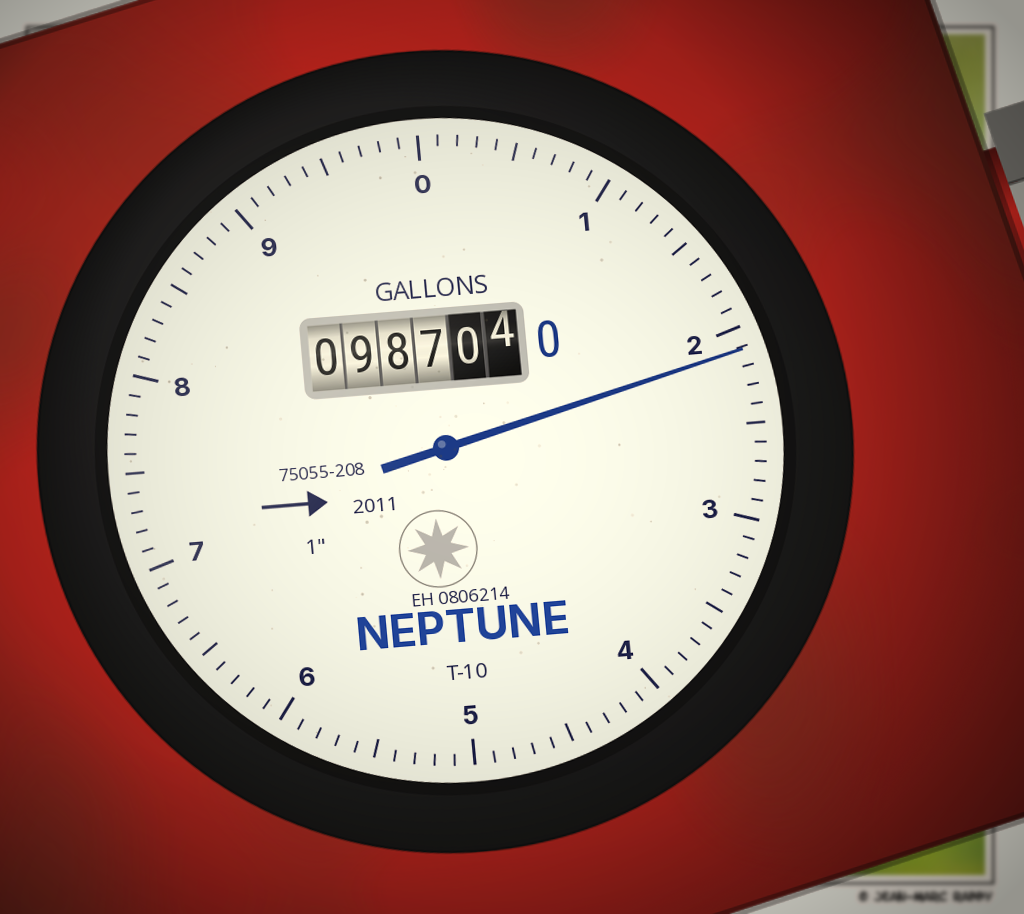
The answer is 987042.1 gal
